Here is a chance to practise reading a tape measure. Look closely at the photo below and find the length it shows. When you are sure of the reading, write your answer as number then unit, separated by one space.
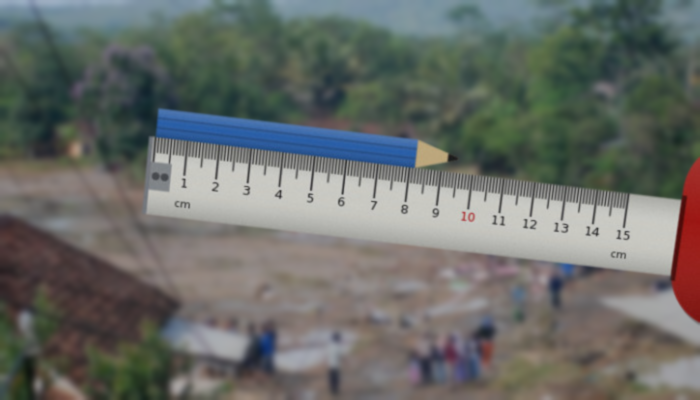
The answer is 9.5 cm
